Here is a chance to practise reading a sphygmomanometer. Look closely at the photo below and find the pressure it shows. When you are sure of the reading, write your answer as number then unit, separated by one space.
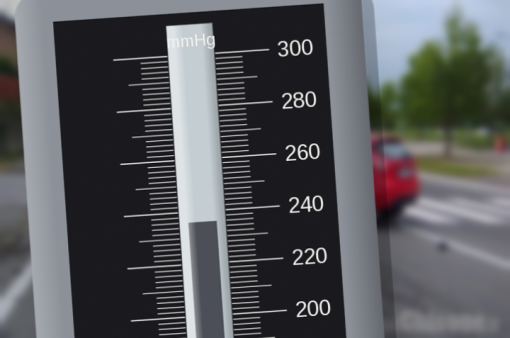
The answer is 236 mmHg
